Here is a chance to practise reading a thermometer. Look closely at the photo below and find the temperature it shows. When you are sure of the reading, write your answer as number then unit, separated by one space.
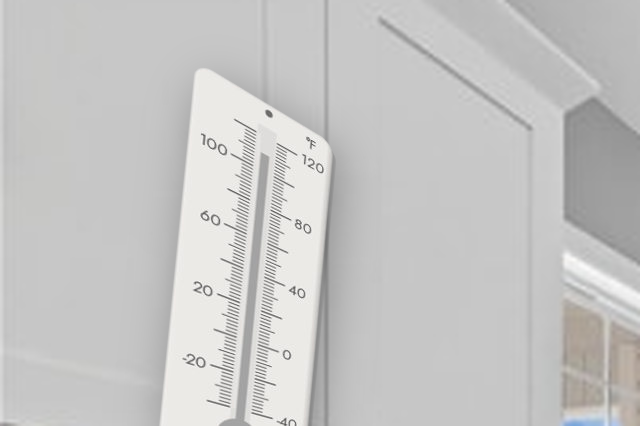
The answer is 110 °F
